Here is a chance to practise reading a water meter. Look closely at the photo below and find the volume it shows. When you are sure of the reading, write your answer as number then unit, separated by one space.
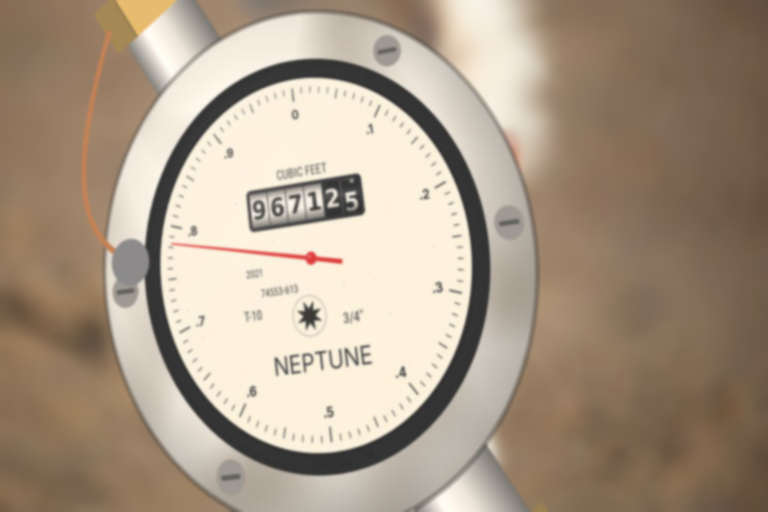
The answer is 967124.78 ft³
